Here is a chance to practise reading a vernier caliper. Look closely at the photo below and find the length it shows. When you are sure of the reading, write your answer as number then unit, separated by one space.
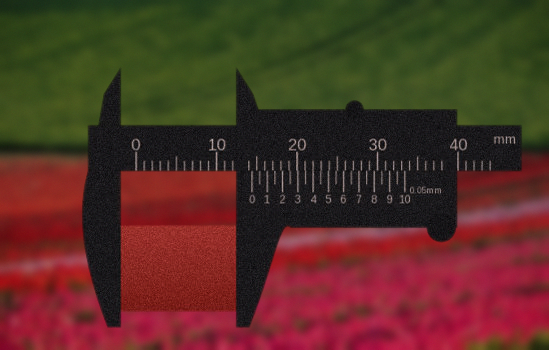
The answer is 14.4 mm
